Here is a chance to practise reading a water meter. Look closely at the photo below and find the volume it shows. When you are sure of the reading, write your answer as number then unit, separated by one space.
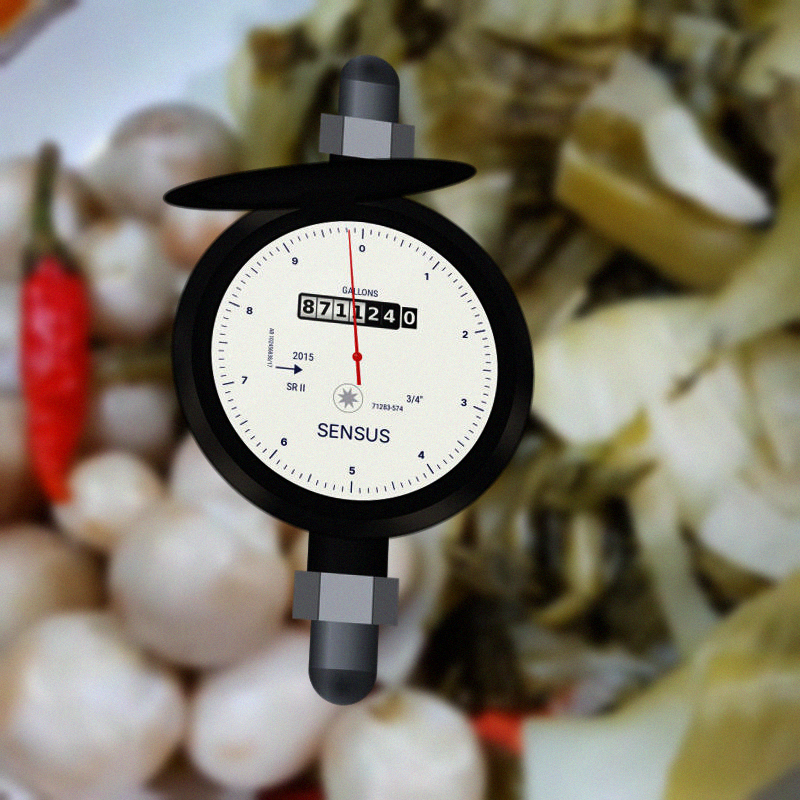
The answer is 8711239.8 gal
